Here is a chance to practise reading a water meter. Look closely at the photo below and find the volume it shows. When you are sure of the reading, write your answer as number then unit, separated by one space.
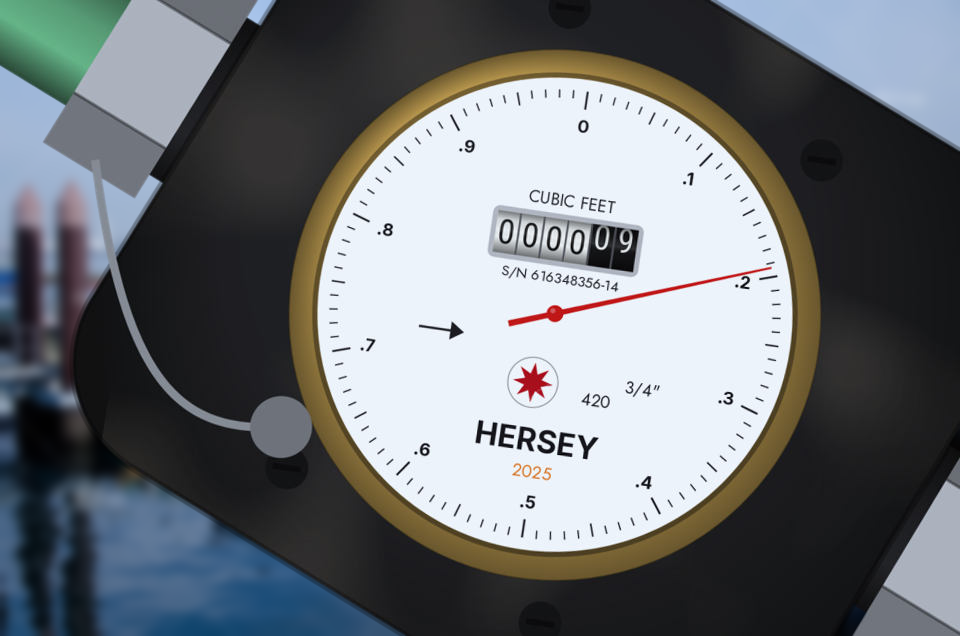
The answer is 9.19 ft³
